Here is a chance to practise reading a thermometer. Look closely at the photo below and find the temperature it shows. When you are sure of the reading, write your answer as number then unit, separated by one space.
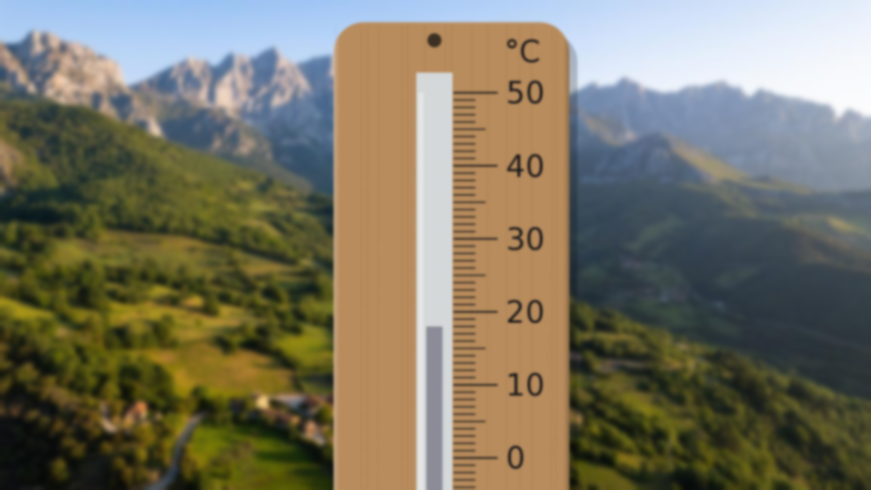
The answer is 18 °C
